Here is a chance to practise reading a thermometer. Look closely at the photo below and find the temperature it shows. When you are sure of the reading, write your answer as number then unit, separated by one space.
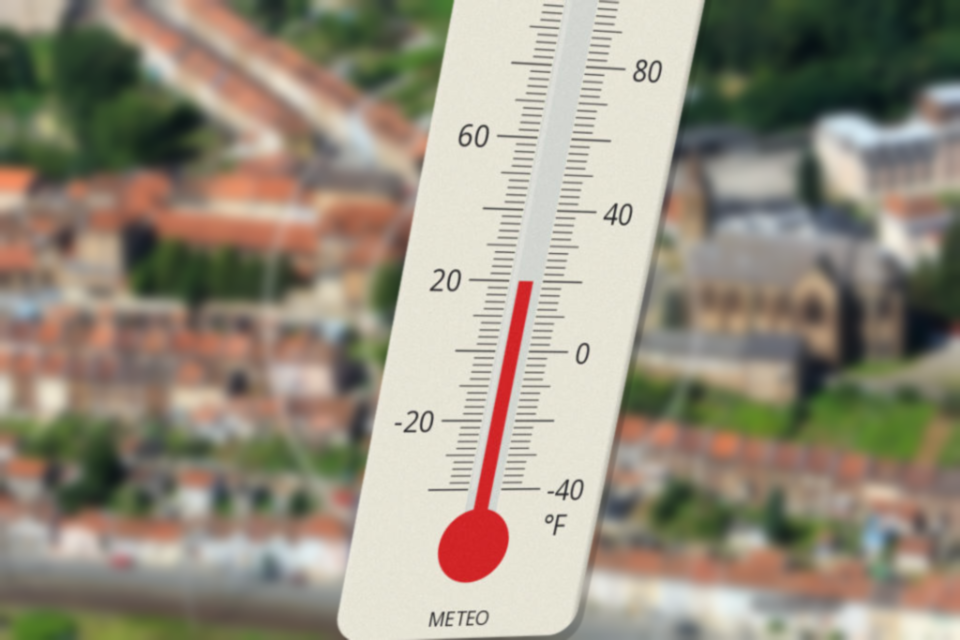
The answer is 20 °F
